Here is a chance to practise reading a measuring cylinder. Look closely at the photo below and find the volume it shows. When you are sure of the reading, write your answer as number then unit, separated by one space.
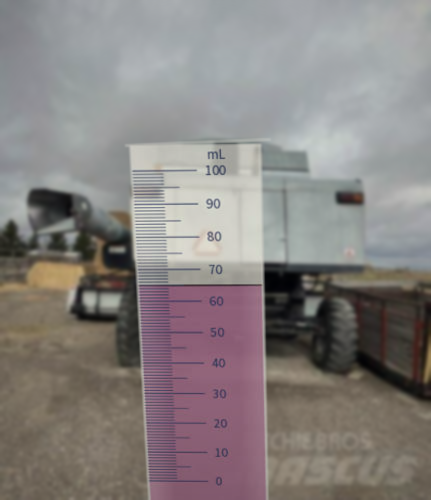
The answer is 65 mL
